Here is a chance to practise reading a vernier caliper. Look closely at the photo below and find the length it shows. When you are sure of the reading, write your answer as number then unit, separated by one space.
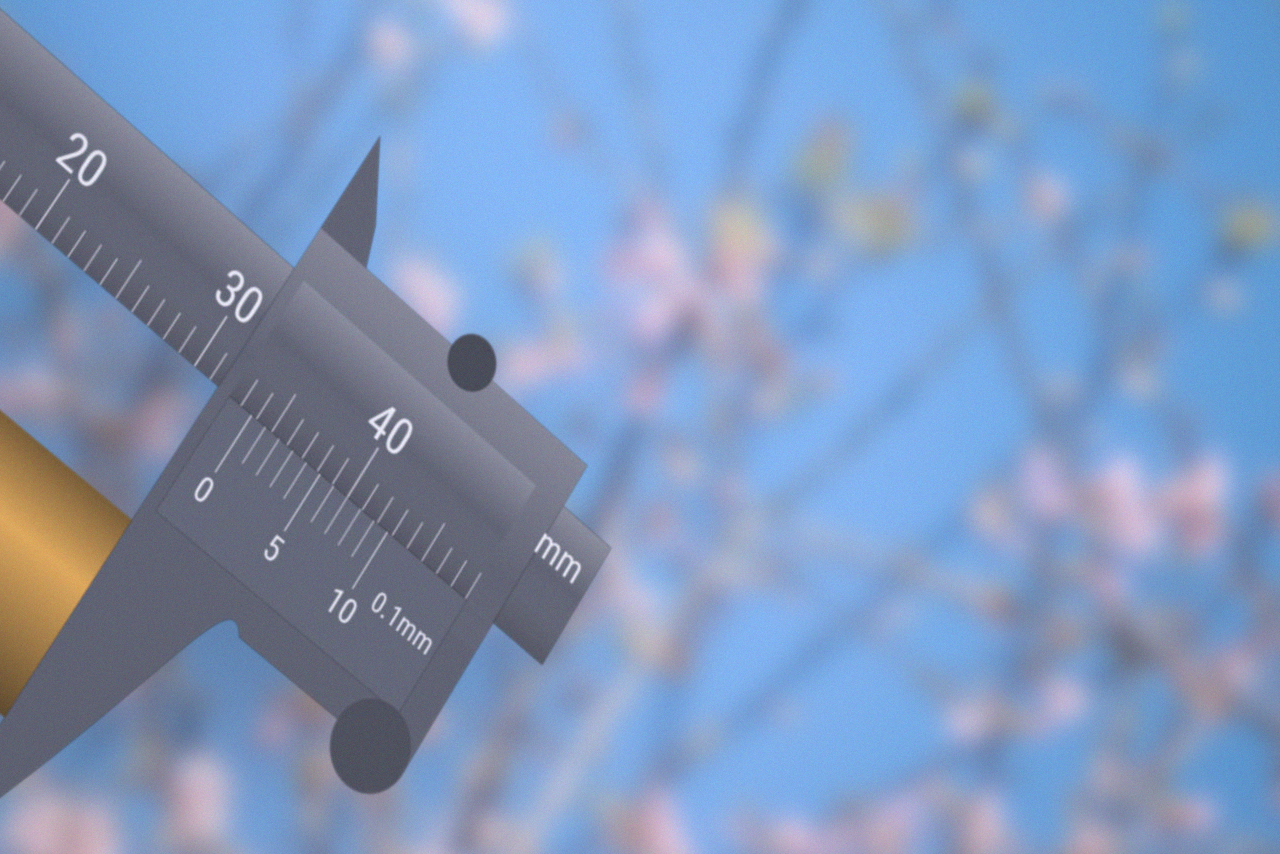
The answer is 33.7 mm
